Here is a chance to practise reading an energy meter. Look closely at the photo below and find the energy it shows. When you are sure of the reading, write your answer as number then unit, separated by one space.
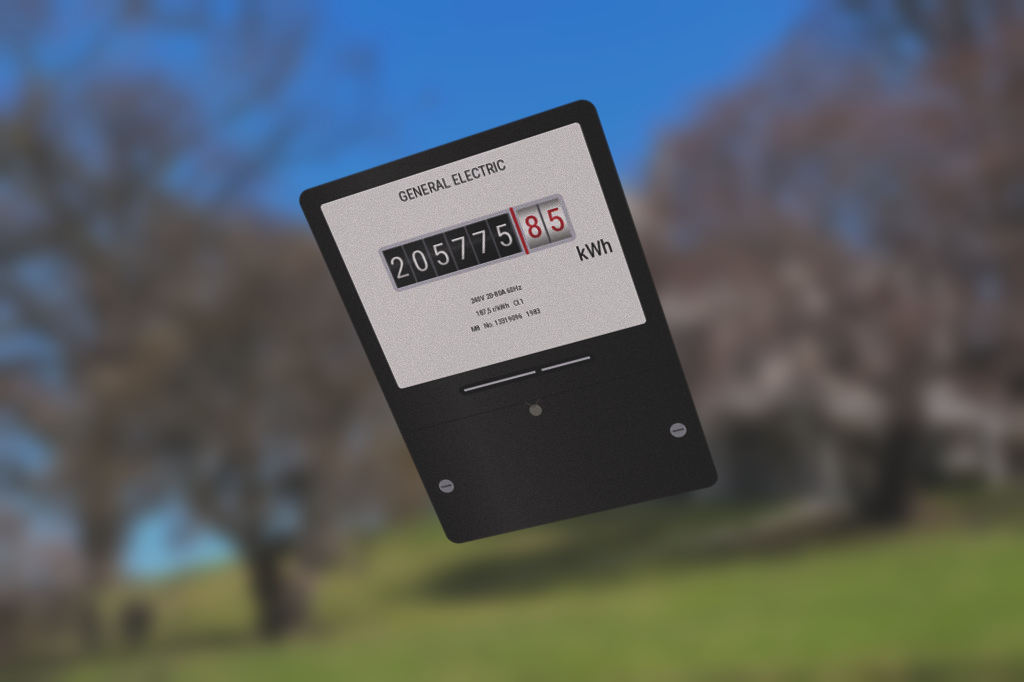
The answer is 205775.85 kWh
